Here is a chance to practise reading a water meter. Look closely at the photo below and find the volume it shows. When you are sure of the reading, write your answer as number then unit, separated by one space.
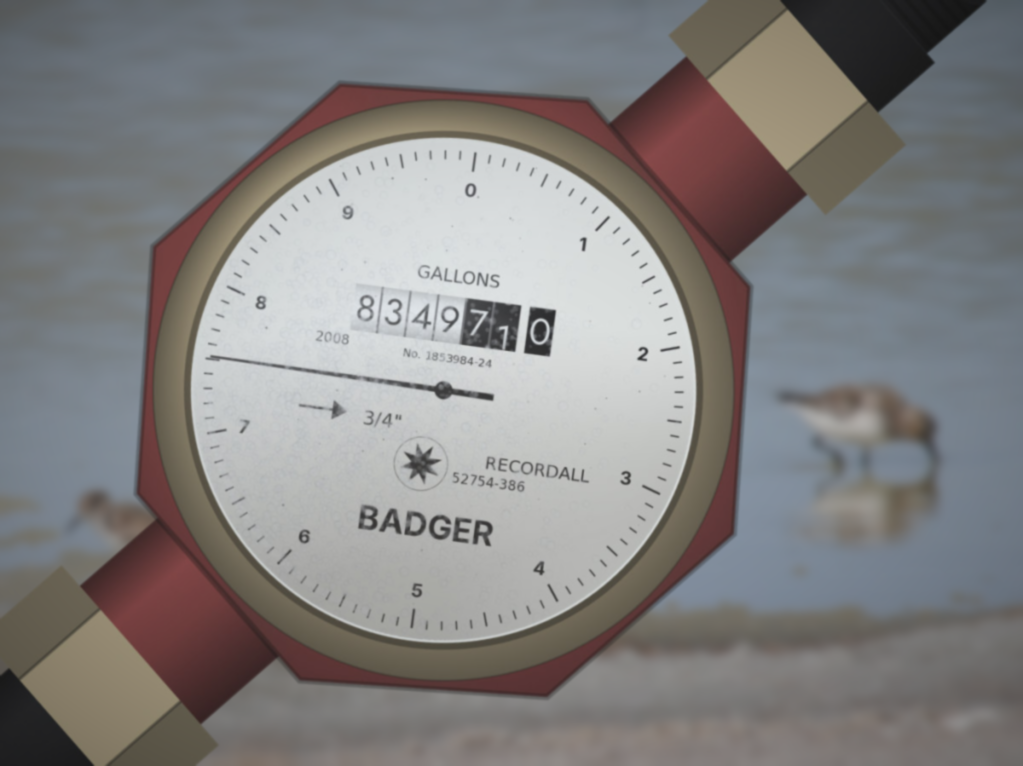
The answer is 8349707.5 gal
